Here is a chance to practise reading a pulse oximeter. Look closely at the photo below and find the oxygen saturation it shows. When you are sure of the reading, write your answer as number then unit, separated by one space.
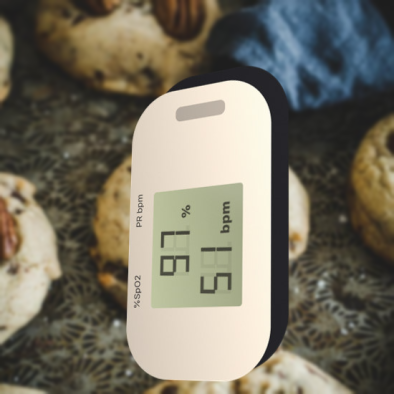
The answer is 97 %
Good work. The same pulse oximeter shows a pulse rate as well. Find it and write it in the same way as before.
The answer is 51 bpm
